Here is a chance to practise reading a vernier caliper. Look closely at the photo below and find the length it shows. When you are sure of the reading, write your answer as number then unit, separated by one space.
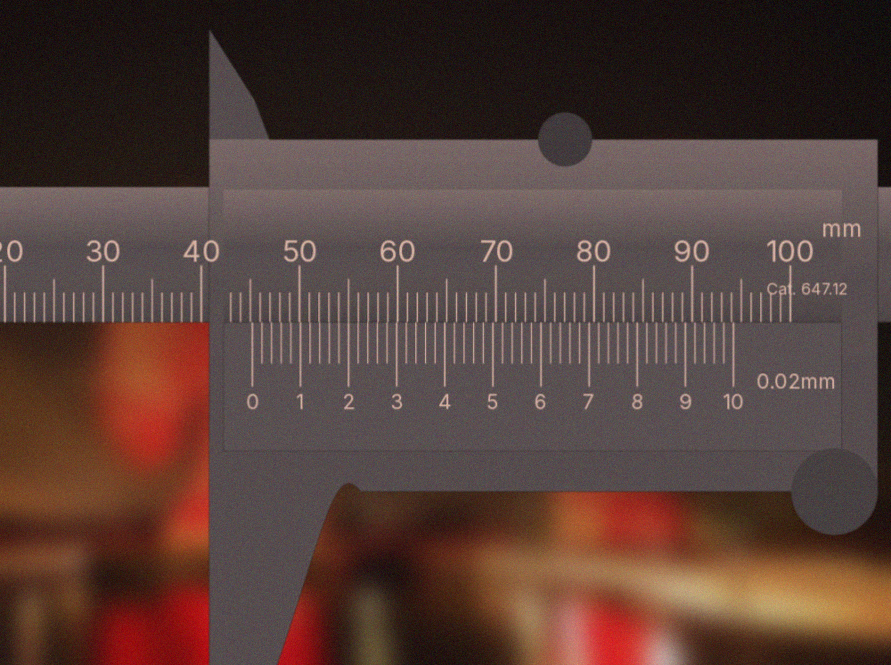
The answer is 45.2 mm
